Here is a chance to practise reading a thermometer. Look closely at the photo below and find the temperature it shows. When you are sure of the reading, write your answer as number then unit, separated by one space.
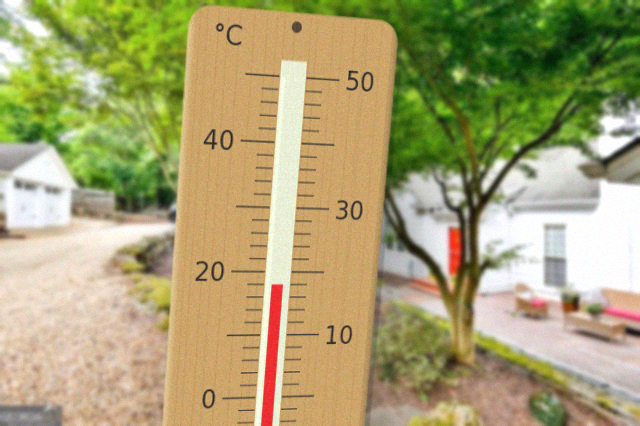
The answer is 18 °C
